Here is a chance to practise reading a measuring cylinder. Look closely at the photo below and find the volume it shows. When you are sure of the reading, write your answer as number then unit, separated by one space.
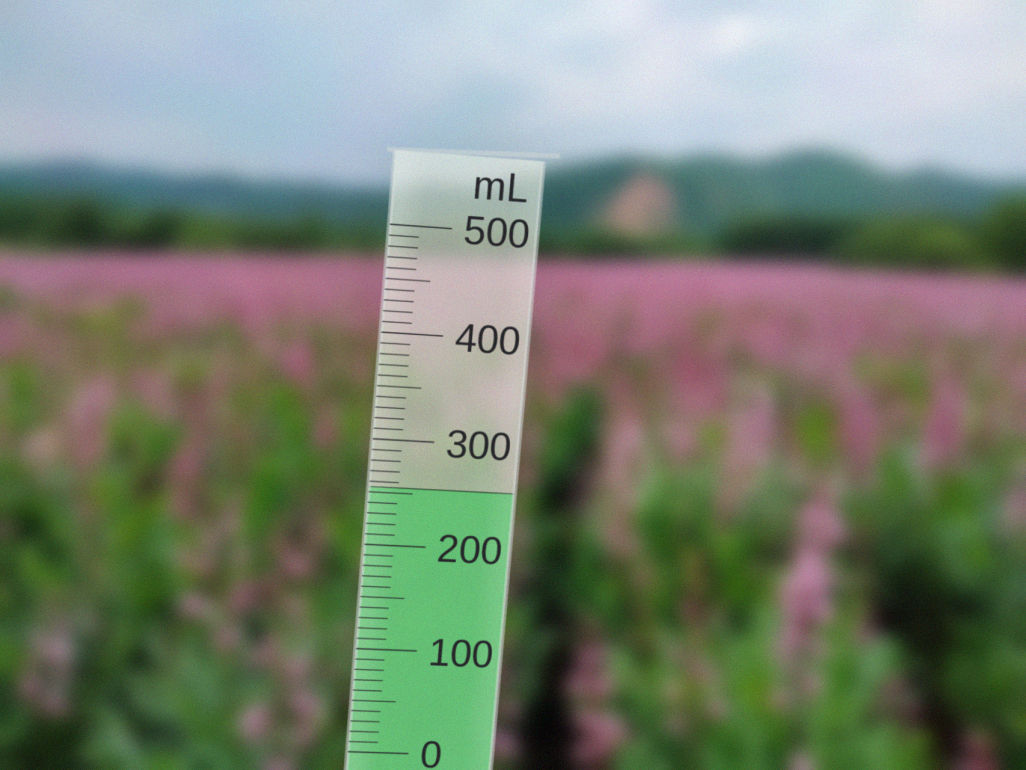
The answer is 255 mL
